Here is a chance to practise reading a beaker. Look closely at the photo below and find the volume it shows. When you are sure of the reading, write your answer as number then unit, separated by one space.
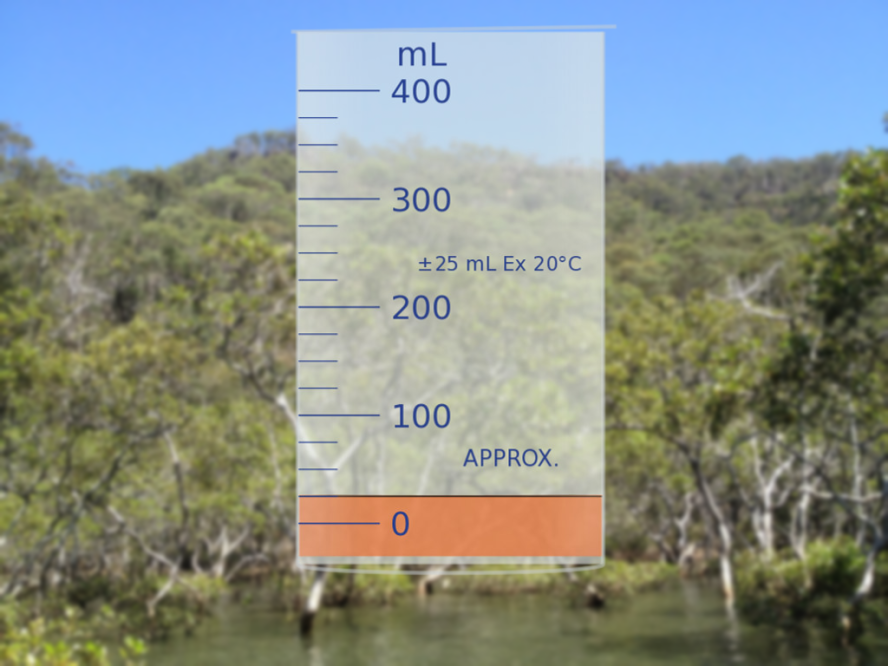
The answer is 25 mL
